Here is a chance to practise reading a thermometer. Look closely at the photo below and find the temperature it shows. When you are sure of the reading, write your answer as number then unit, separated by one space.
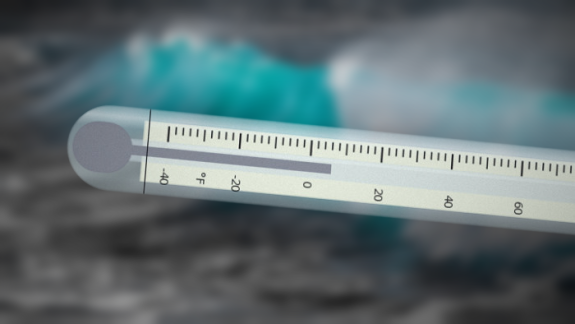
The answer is 6 °F
